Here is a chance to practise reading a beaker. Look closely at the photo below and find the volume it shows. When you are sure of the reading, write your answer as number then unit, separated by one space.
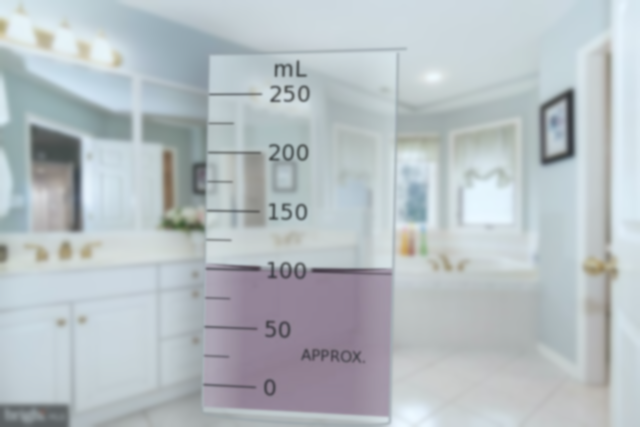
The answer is 100 mL
